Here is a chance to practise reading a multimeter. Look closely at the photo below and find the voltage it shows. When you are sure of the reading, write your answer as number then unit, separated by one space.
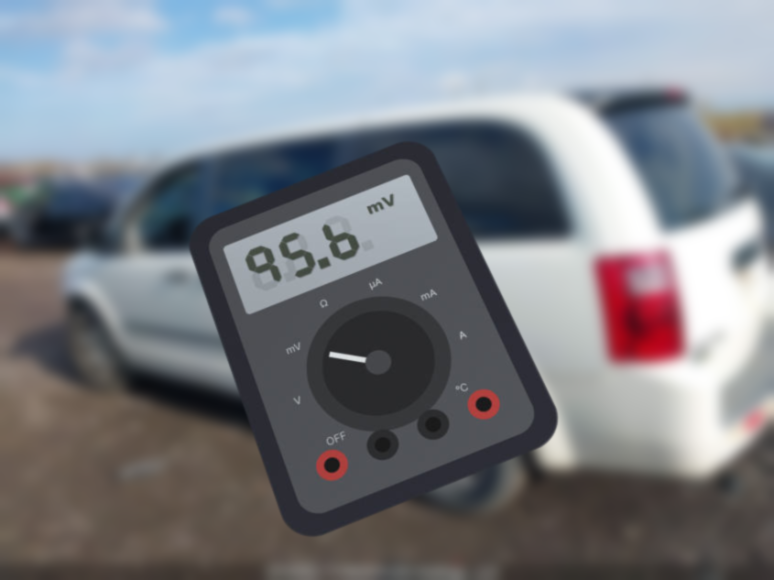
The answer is 95.6 mV
